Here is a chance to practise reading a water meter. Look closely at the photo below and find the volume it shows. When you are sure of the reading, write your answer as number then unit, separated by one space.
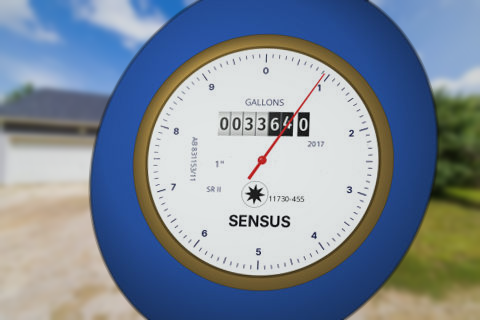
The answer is 33640.9 gal
